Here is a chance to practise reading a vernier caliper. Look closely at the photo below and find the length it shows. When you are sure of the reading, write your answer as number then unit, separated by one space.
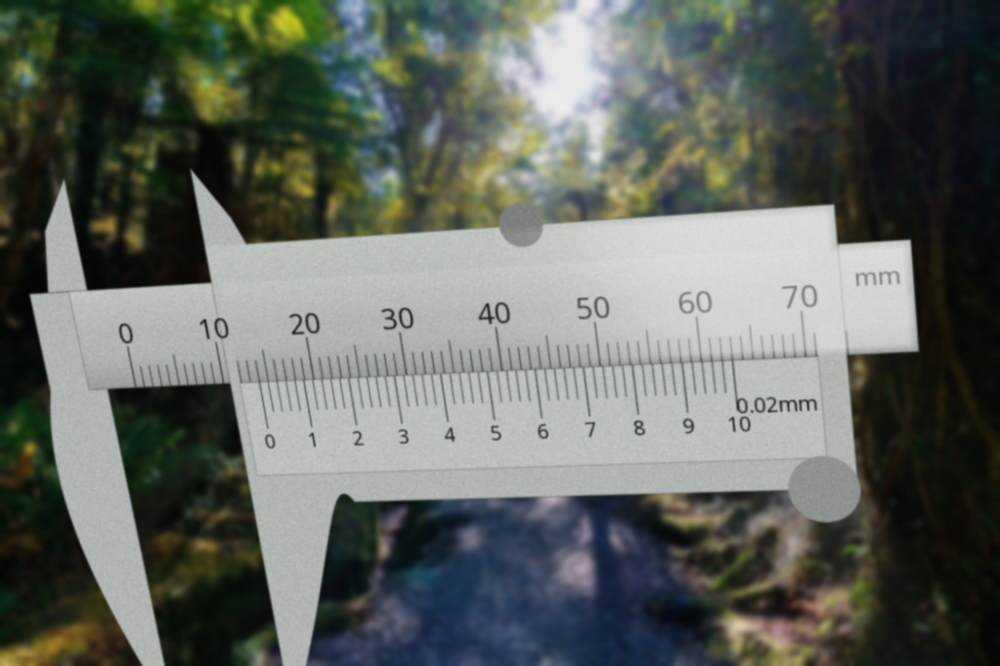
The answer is 14.0 mm
